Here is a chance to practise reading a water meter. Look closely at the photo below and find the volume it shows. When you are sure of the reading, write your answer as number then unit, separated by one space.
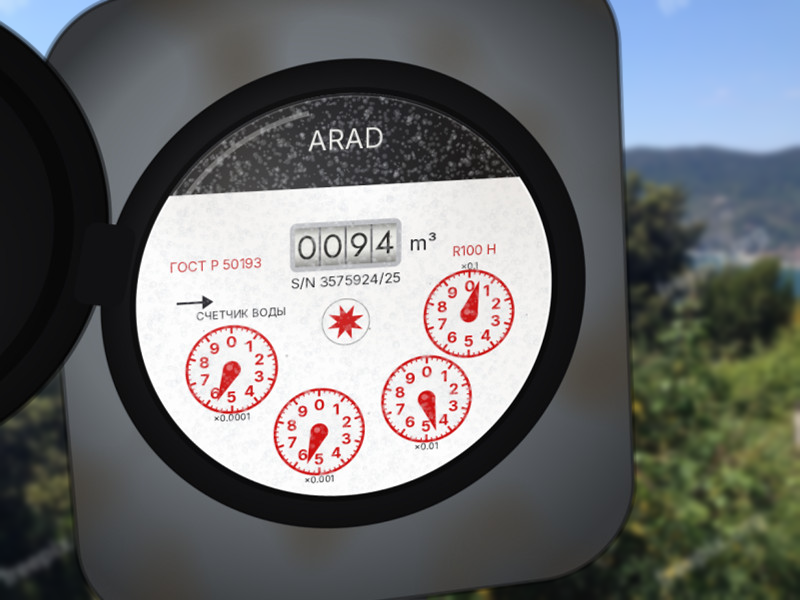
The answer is 94.0455 m³
